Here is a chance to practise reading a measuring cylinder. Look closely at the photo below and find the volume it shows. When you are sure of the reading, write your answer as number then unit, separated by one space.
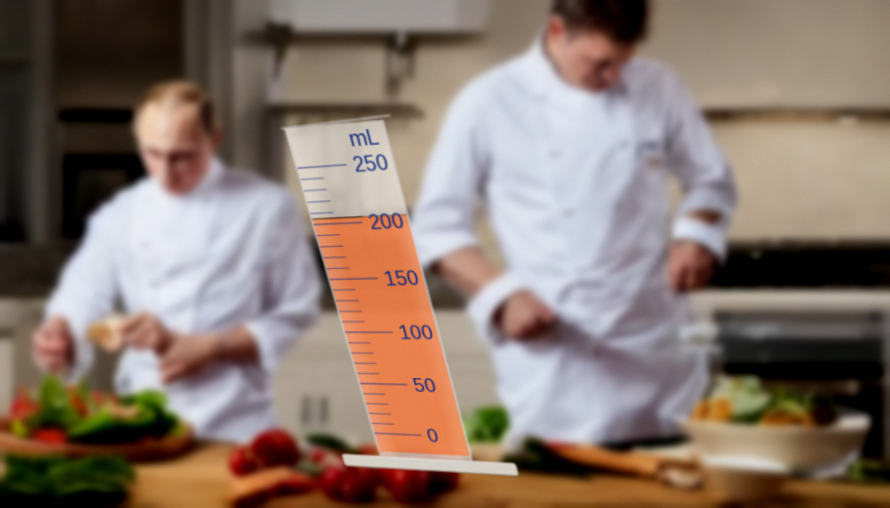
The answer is 205 mL
